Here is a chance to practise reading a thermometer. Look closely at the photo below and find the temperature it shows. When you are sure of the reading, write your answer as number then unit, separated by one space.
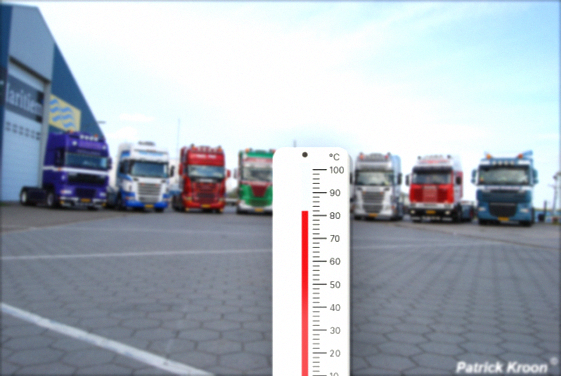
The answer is 82 °C
